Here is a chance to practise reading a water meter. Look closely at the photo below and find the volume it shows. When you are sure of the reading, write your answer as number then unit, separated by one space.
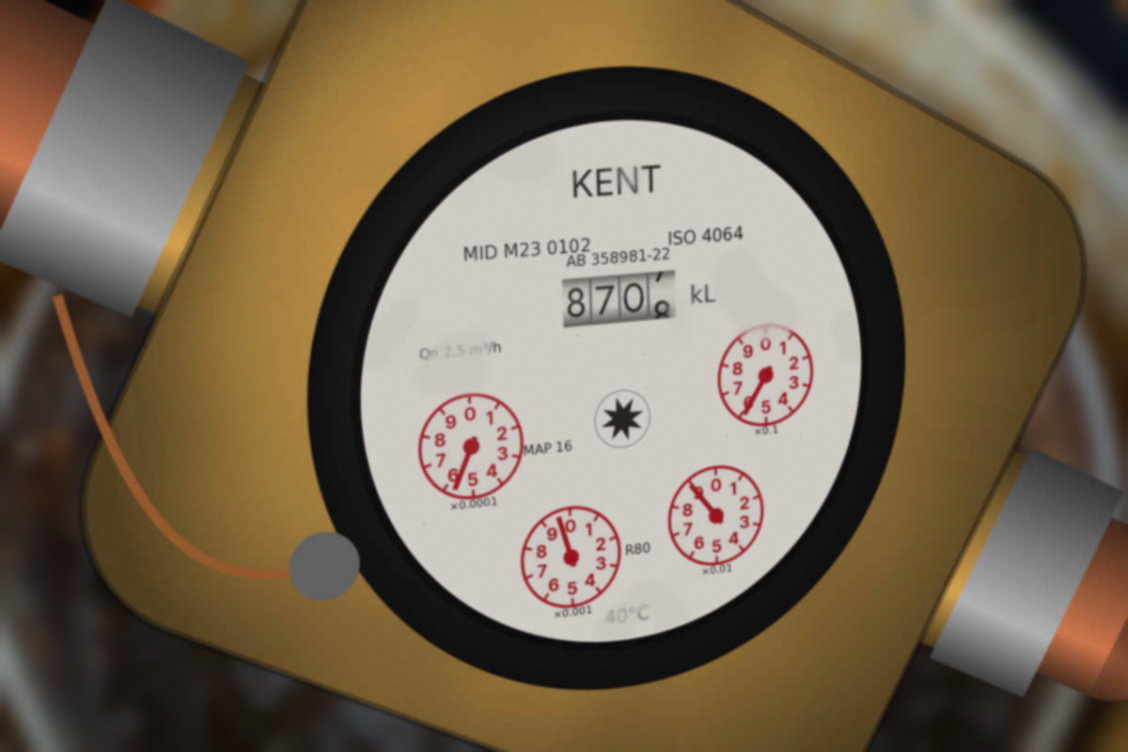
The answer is 8707.5895 kL
